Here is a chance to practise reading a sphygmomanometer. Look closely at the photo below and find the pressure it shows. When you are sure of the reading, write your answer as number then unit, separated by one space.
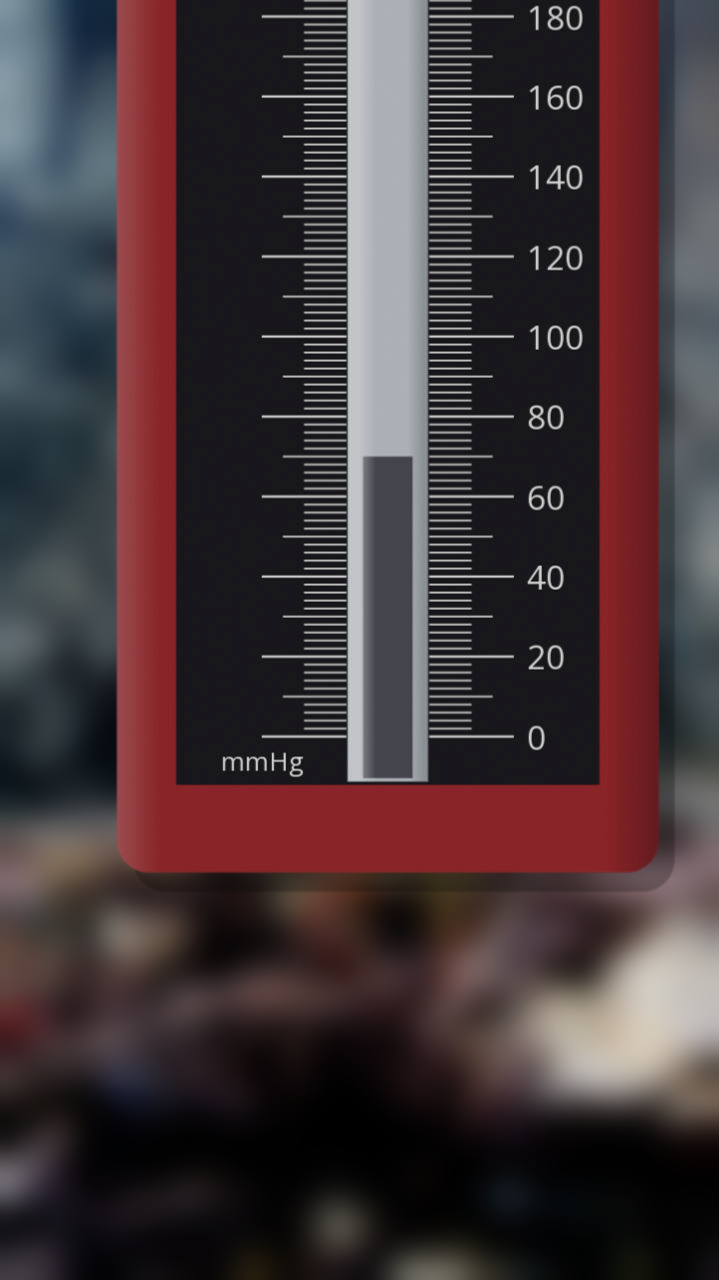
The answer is 70 mmHg
